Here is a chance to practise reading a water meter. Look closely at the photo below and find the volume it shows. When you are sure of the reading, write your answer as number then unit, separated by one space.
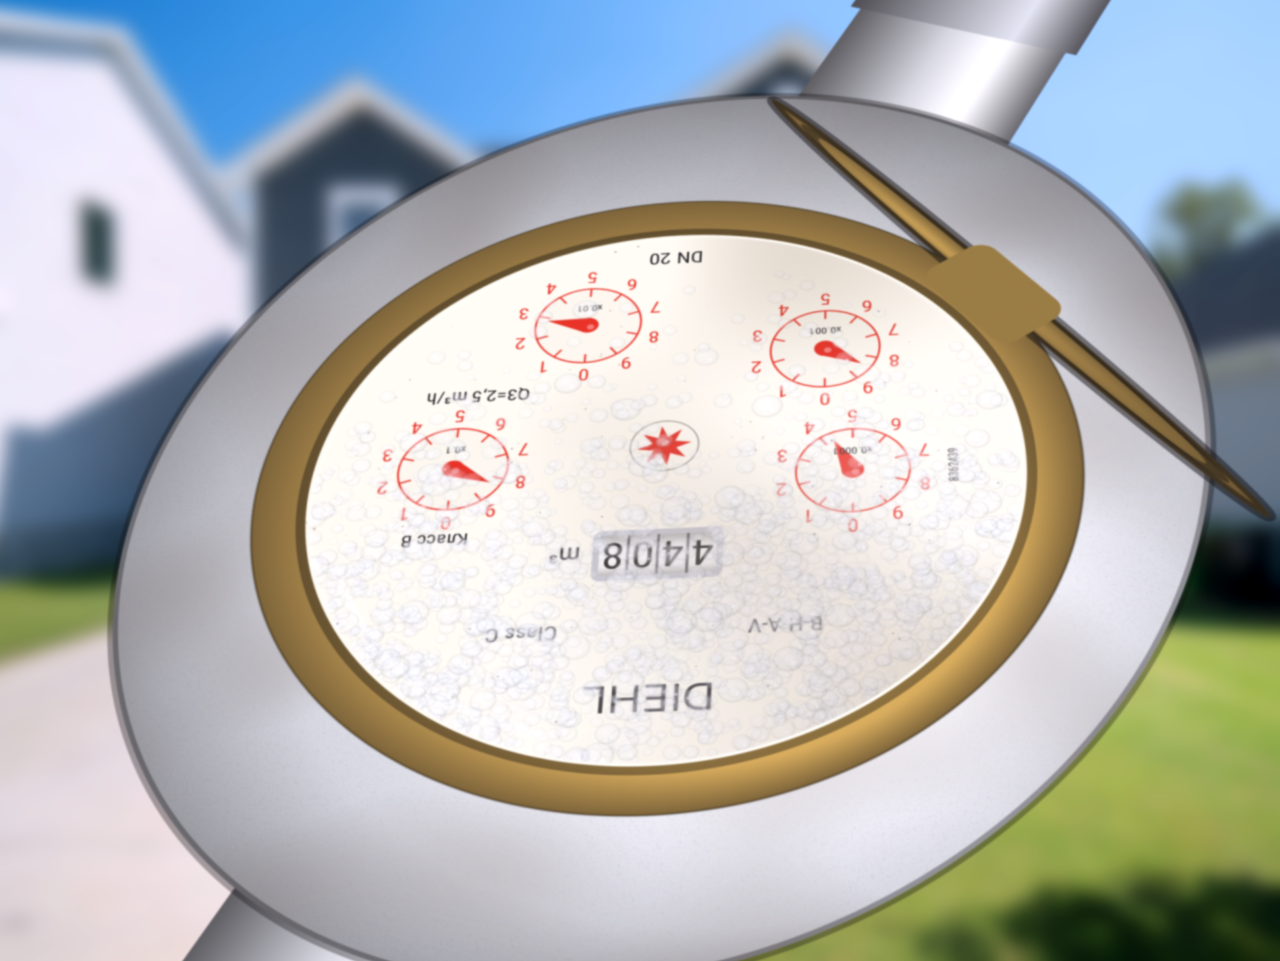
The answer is 4408.8284 m³
